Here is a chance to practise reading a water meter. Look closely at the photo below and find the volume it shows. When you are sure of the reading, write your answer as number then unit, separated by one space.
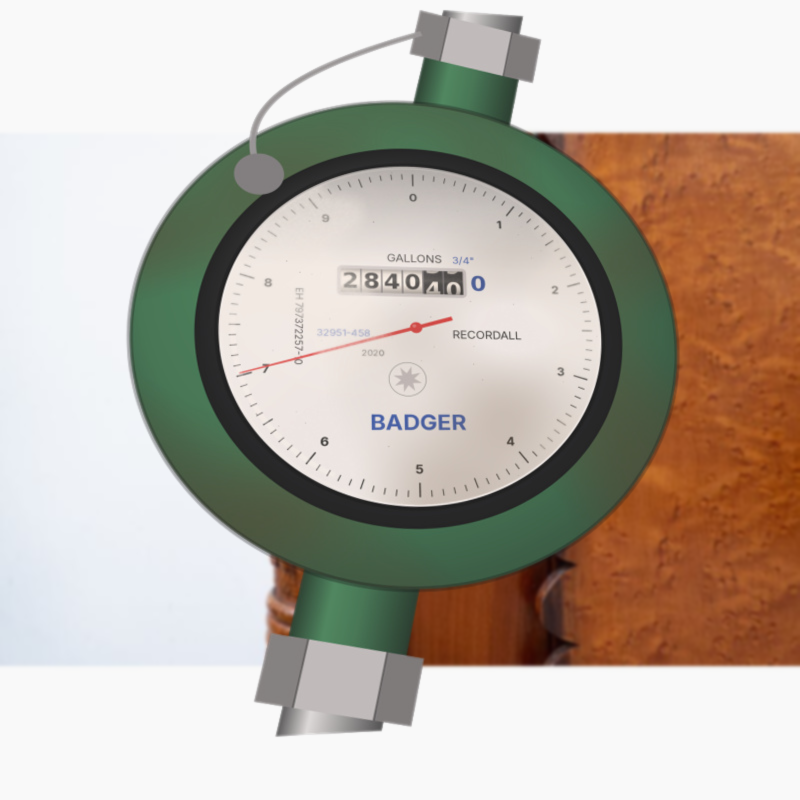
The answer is 2840397.0 gal
